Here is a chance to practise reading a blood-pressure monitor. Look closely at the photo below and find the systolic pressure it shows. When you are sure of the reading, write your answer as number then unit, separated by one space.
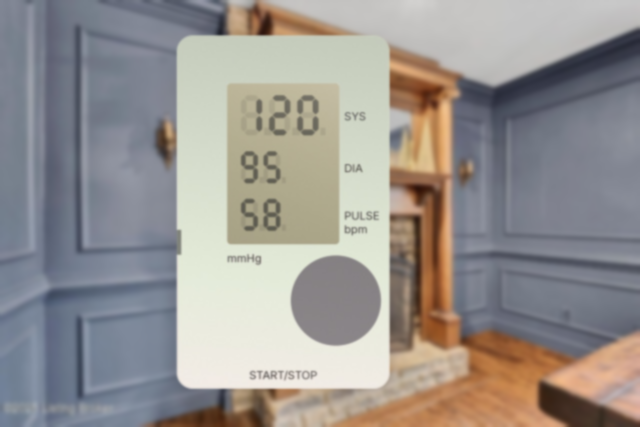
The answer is 120 mmHg
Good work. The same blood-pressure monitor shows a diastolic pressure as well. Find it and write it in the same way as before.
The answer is 95 mmHg
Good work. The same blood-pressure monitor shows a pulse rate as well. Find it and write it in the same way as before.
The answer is 58 bpm
